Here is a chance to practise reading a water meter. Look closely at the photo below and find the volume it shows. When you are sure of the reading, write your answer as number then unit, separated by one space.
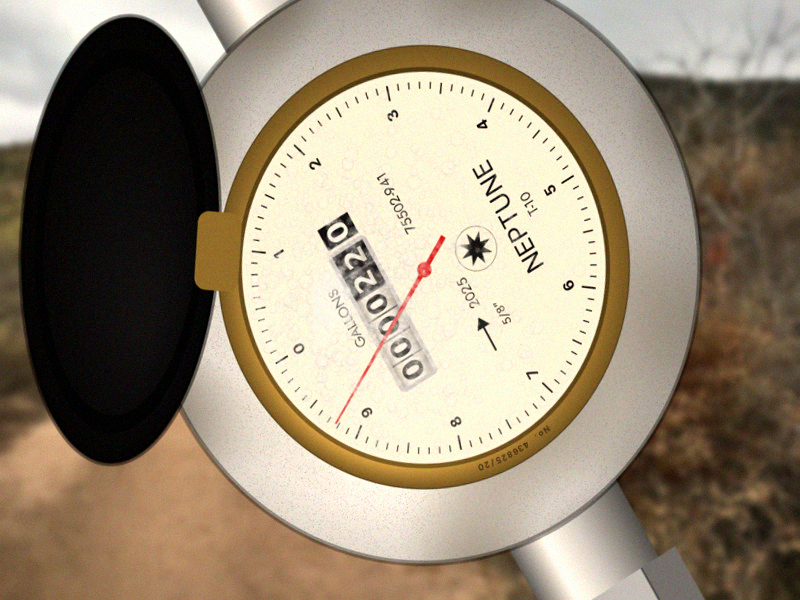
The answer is 219.2 gal
